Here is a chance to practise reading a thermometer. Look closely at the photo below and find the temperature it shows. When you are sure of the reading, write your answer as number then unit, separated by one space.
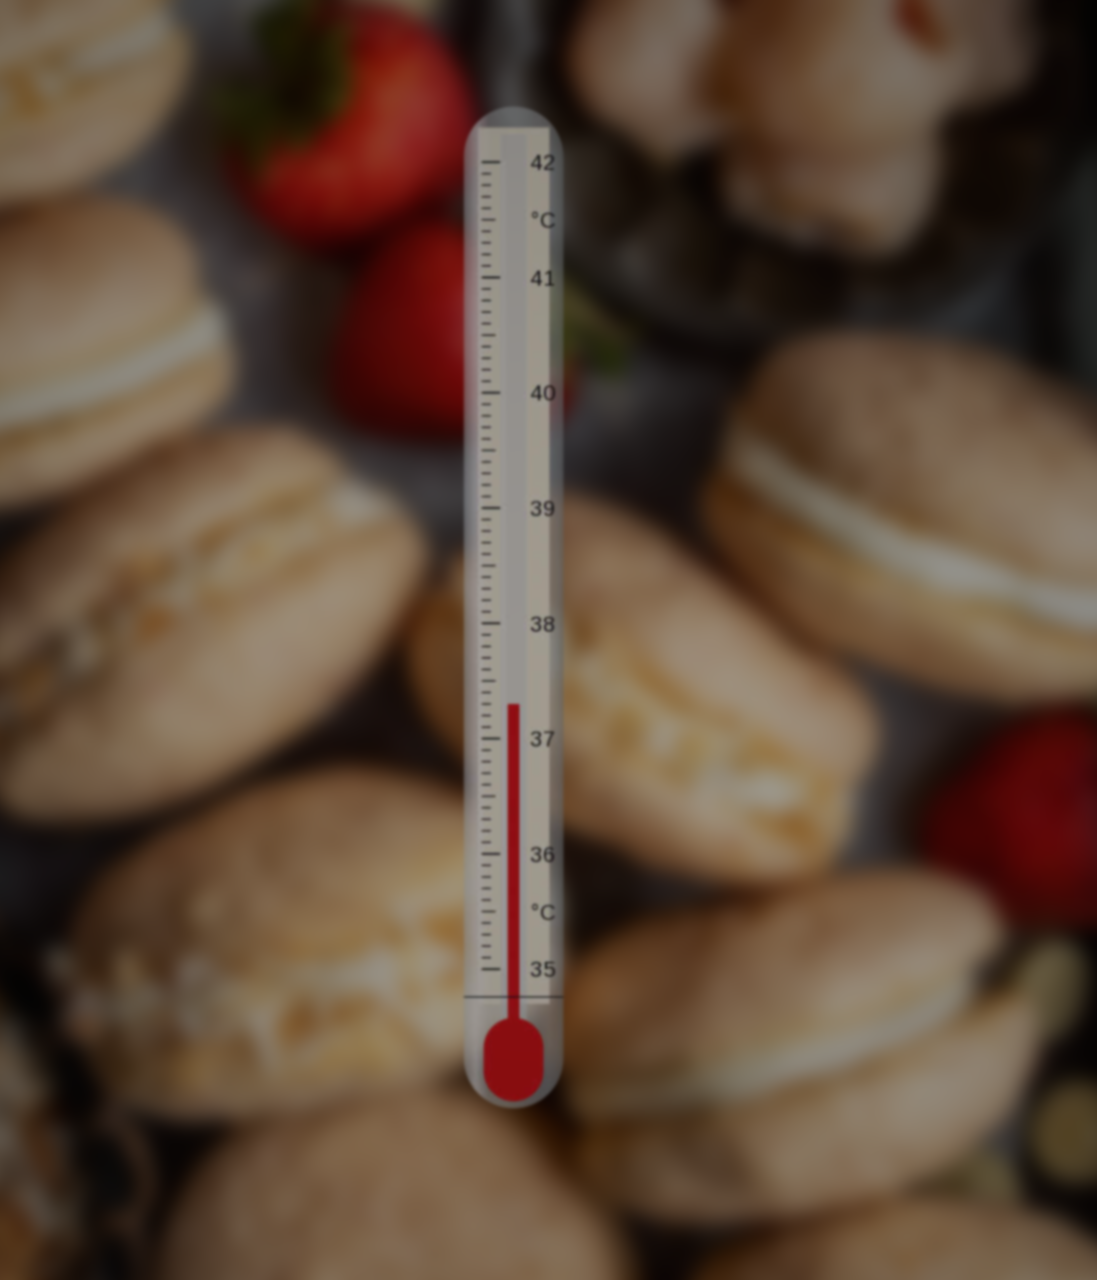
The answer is 37.3 °C
